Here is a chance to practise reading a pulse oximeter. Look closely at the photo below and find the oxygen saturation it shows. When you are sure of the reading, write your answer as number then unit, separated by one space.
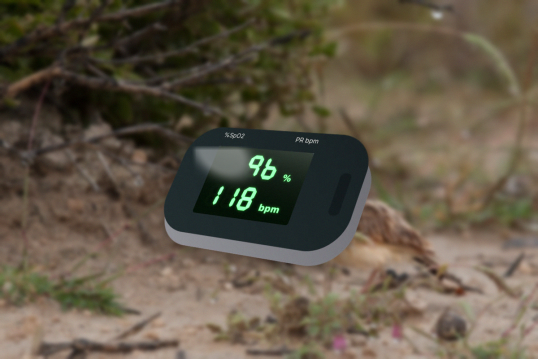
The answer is 96 %
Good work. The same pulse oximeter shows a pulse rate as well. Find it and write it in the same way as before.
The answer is 118 bpm
